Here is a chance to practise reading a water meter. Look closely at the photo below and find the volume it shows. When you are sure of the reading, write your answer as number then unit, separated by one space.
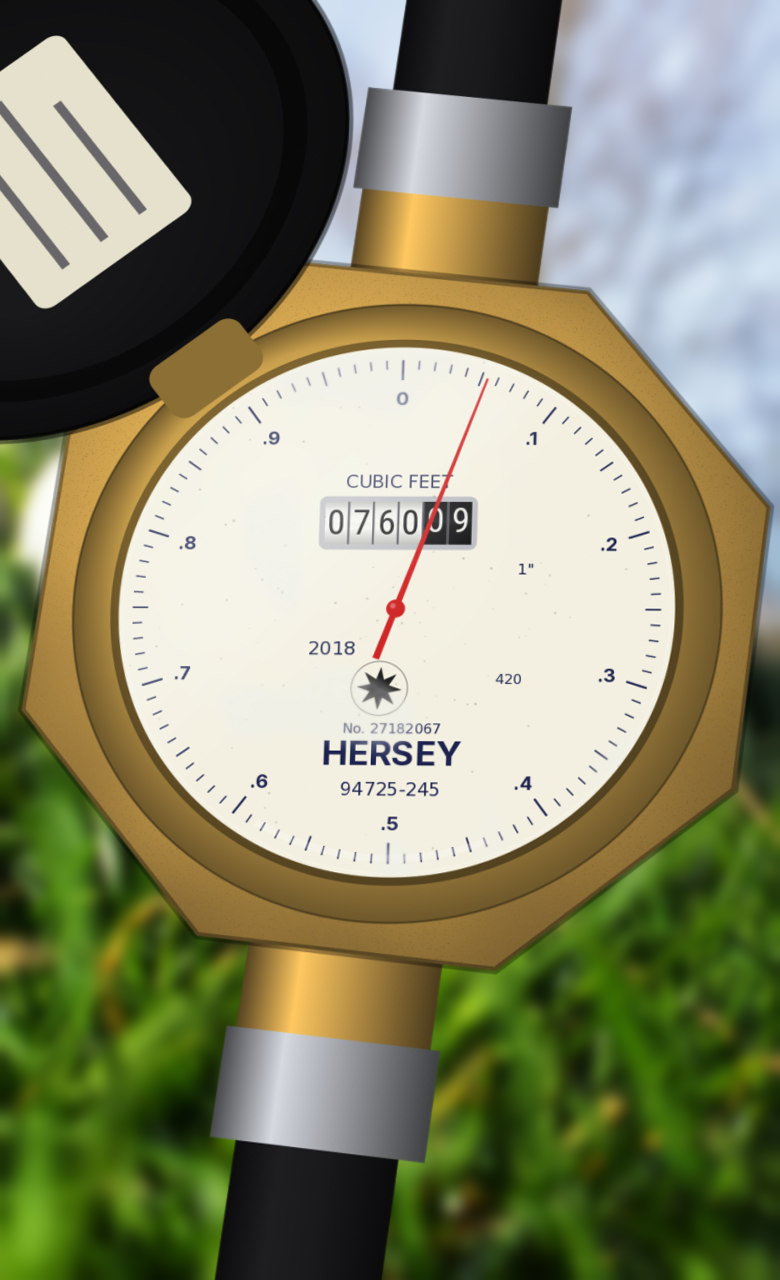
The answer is 76009.05 ft³
